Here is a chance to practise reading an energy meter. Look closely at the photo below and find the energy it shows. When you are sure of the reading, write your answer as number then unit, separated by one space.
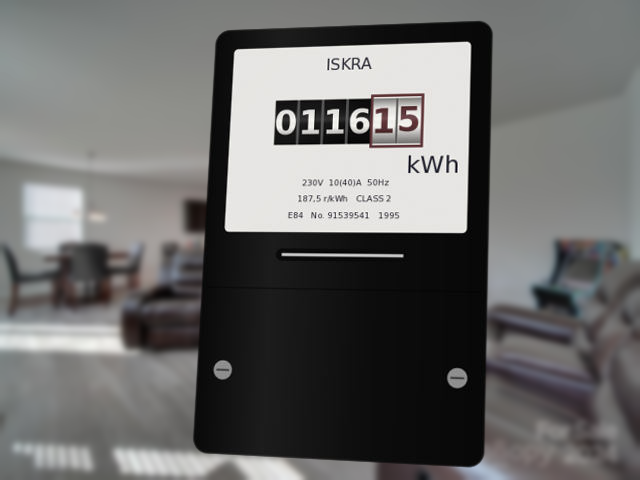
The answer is 116.15 kWh
